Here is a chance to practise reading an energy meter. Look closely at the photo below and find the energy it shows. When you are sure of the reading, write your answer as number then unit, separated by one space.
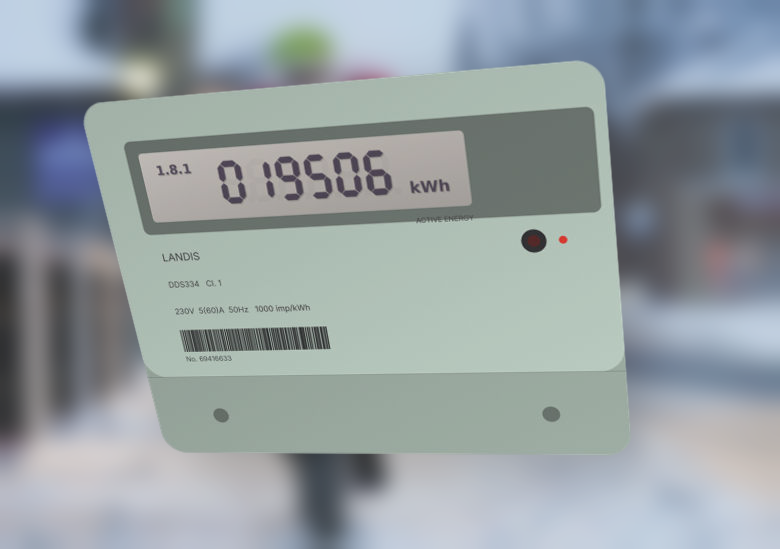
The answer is 19506 kWh
